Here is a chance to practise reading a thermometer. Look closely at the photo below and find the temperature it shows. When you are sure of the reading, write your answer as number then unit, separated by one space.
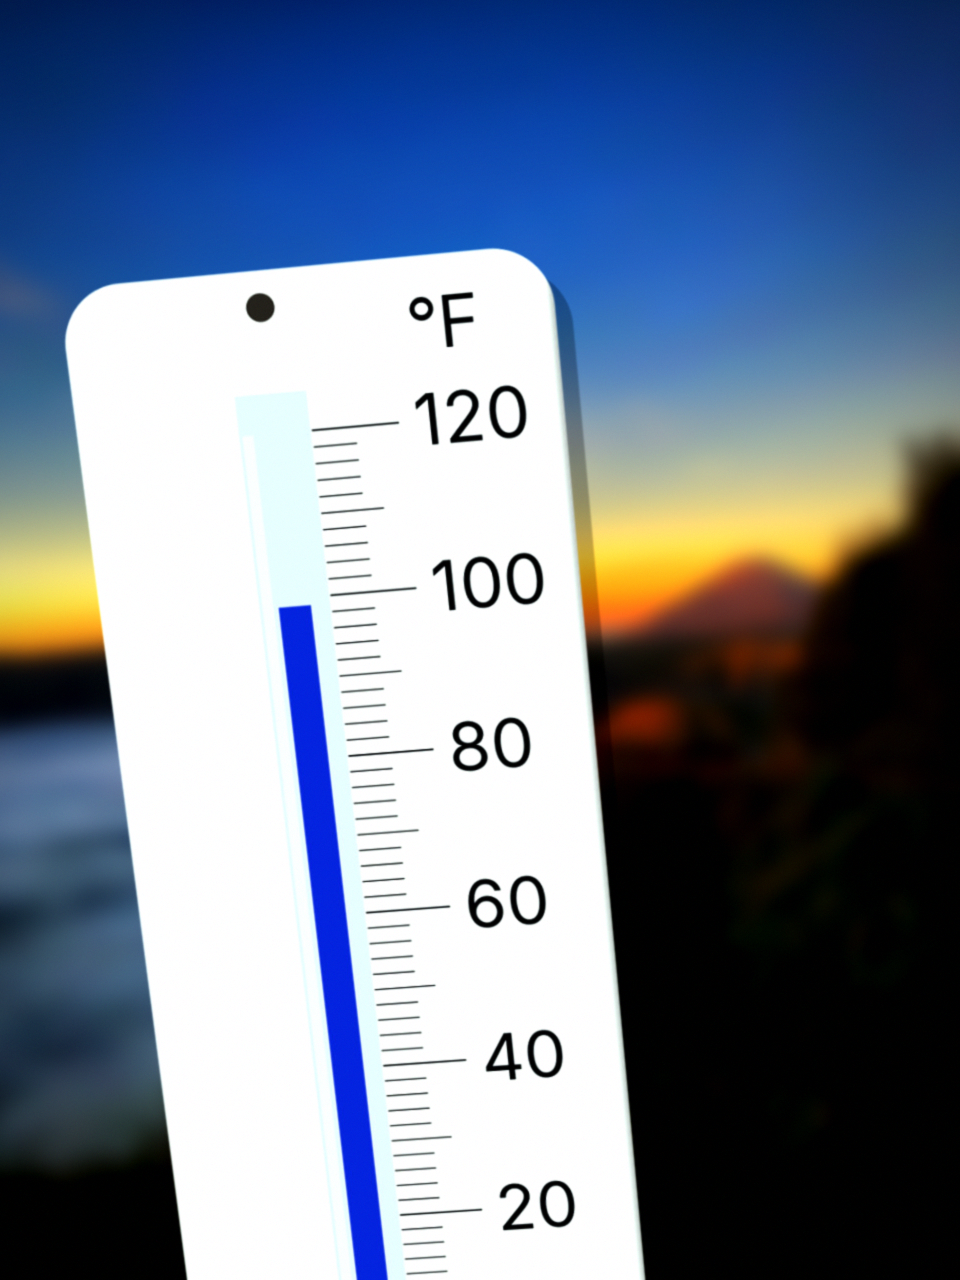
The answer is 99 °F
